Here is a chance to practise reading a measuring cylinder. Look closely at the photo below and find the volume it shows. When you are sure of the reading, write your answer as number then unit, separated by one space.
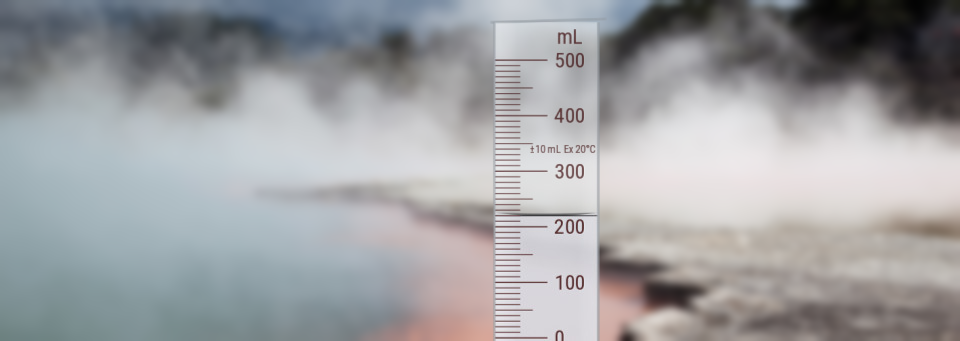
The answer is 220 mL
